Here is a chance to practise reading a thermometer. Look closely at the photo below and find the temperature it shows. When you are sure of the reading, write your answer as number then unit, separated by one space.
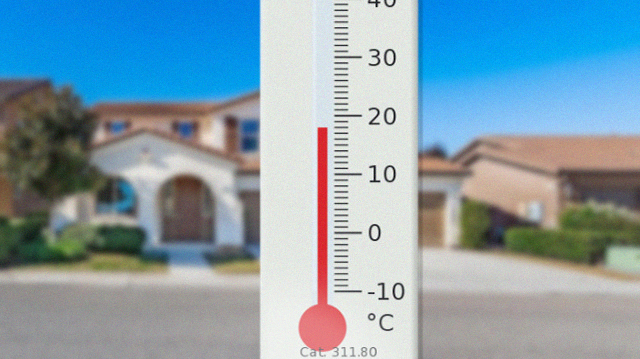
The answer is 18 °C
